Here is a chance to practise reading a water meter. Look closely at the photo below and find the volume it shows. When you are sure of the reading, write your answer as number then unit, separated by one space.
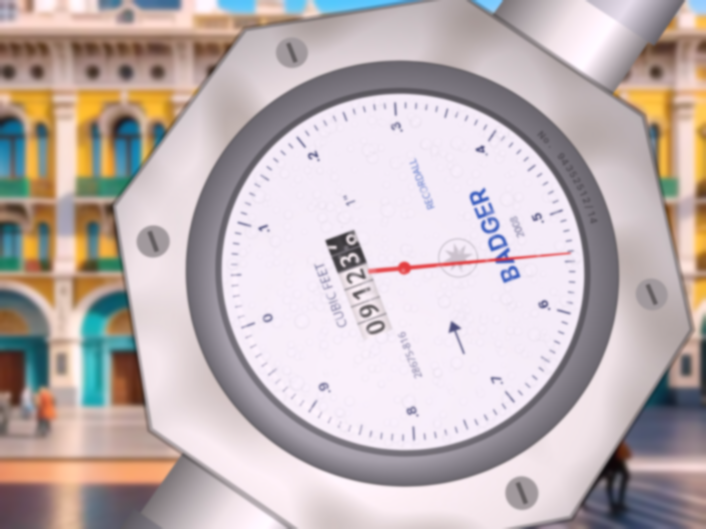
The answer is 91237.54 ft³
